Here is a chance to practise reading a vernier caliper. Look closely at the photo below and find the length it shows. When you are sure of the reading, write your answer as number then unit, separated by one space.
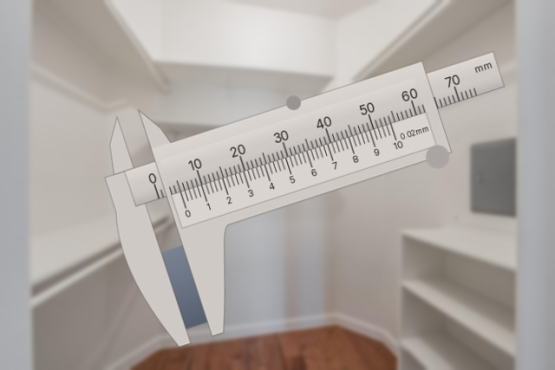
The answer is 5.0 mm
